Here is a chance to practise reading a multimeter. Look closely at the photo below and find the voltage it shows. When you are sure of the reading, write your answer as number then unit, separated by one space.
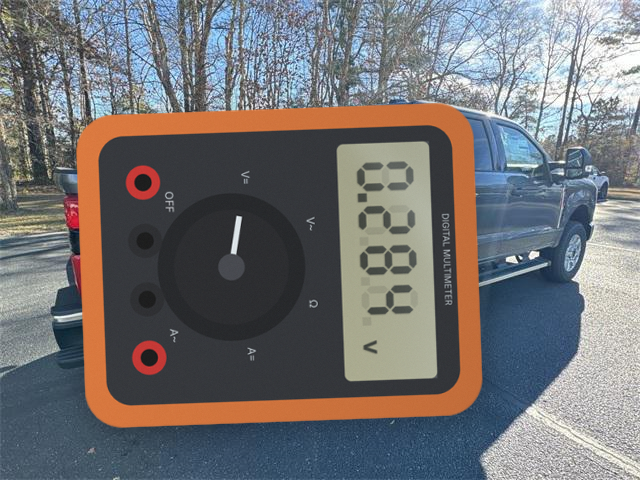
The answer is 0.284 V
